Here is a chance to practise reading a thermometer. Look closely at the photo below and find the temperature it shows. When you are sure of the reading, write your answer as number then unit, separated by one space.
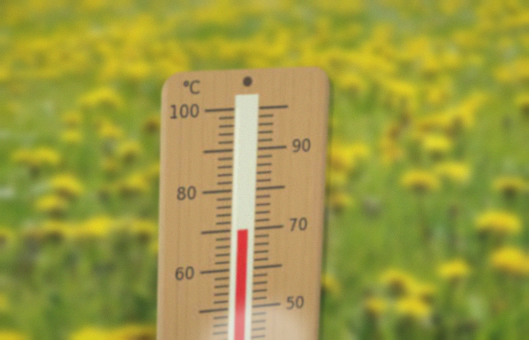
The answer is 70 °C
